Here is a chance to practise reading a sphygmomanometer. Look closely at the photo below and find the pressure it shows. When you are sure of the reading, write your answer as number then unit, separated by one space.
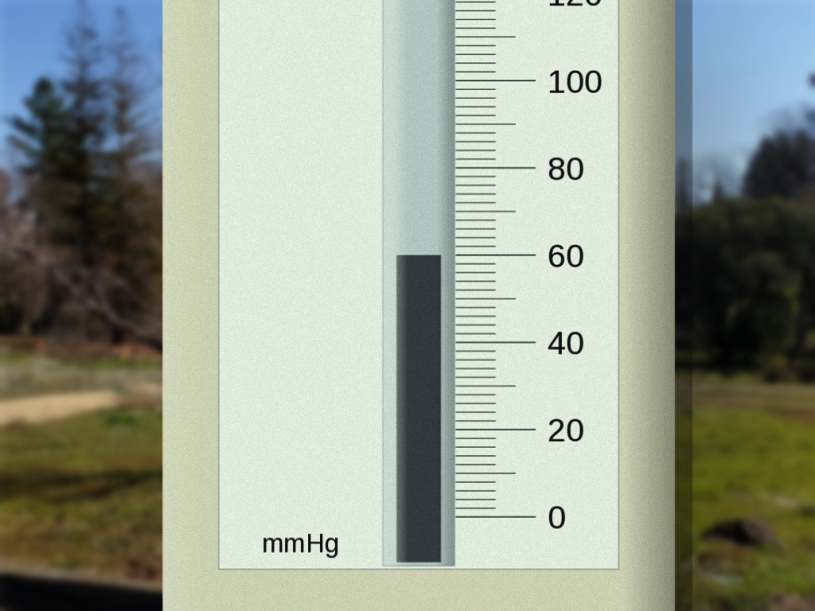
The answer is 60 mmHg
